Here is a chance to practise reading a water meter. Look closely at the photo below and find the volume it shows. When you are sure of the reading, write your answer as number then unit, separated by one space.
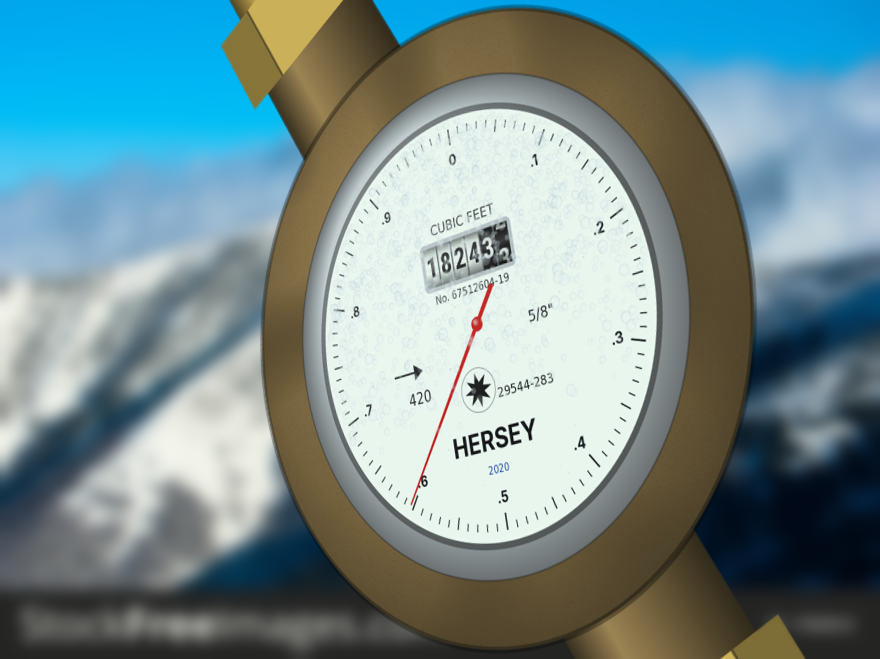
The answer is 182432.60 ft³
